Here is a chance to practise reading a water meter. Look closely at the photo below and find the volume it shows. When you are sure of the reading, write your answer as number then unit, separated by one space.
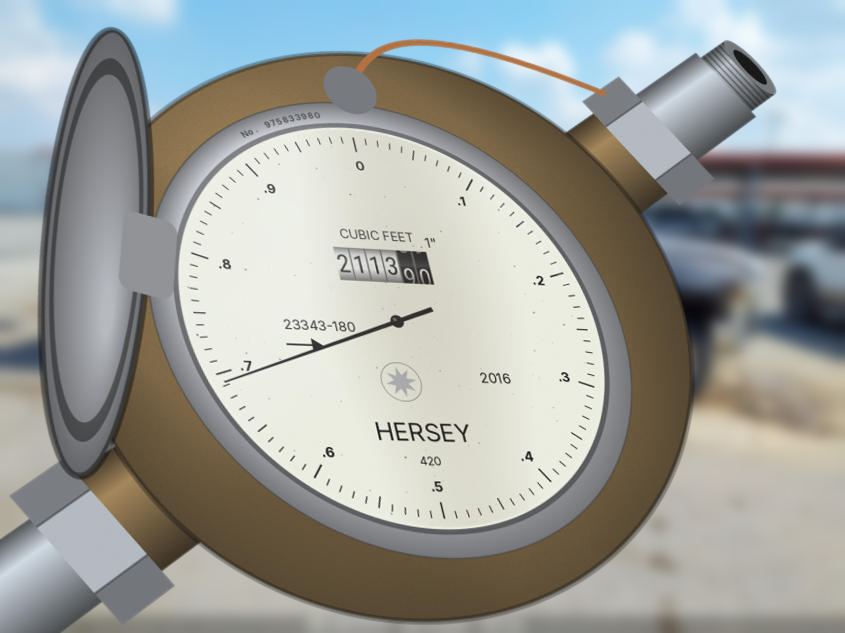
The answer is 211389.69 ft³
